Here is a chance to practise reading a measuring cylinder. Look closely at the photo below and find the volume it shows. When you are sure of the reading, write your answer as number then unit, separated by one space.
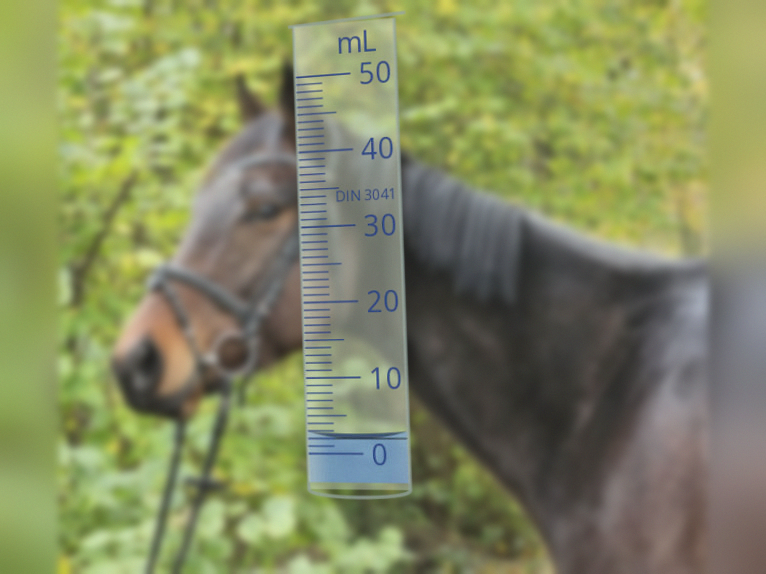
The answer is 2 mL
